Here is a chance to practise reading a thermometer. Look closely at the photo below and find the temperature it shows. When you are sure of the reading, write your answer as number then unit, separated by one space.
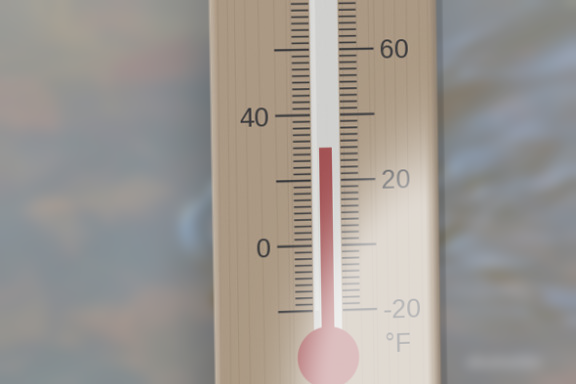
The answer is 30 °F
